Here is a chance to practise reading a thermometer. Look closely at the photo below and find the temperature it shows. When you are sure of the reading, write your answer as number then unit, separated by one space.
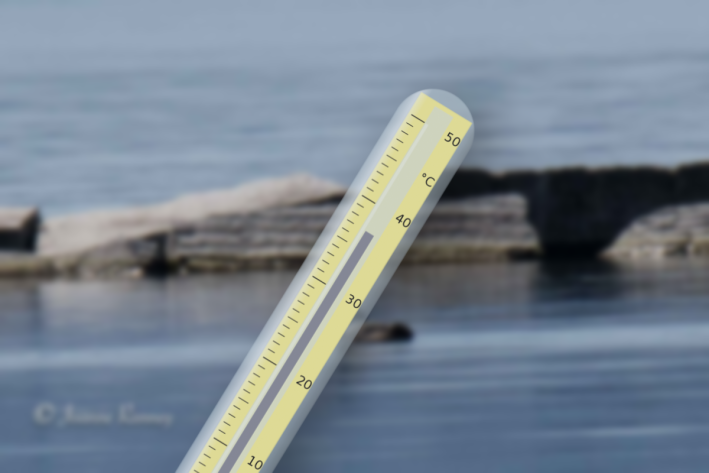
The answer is 37 °C
